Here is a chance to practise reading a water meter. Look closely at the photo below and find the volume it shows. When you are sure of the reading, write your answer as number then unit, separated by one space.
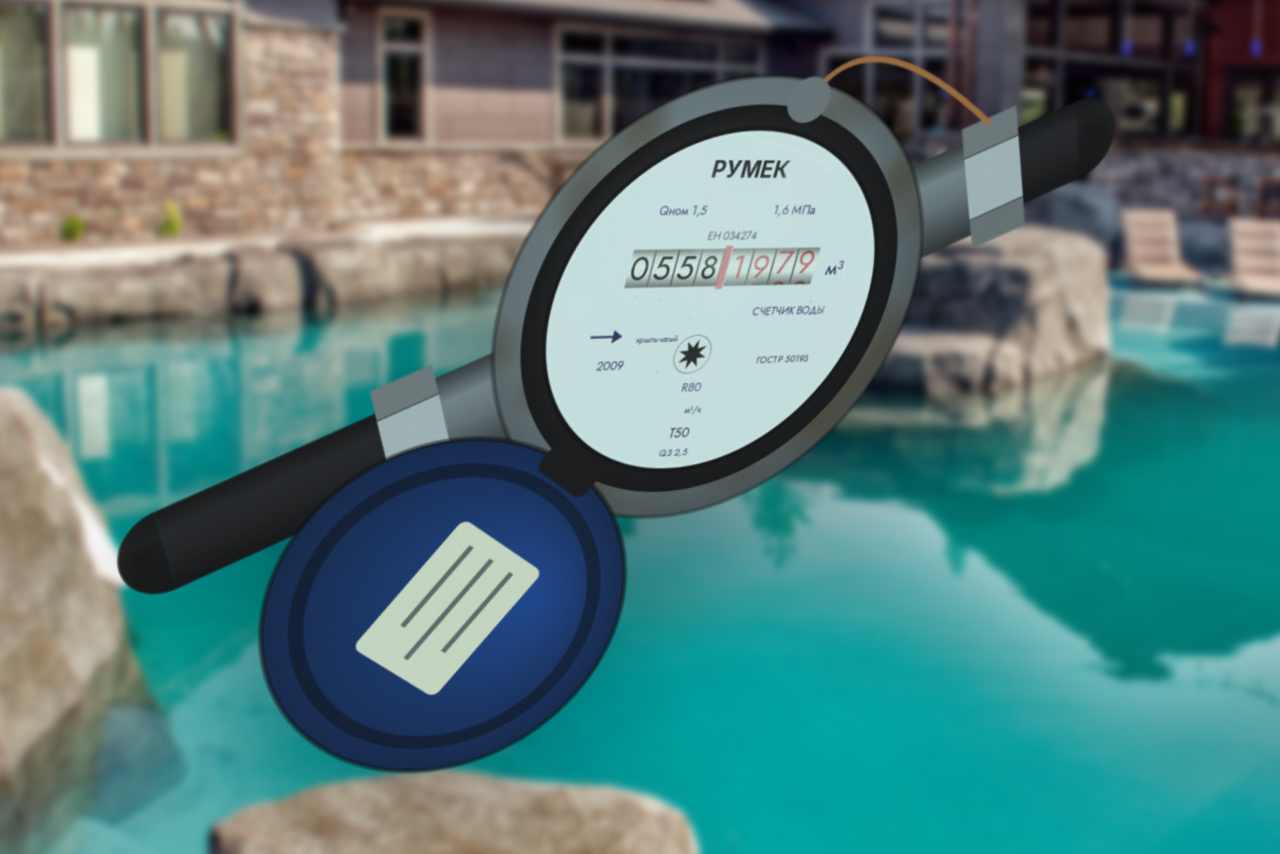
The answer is 558.1979 m³
